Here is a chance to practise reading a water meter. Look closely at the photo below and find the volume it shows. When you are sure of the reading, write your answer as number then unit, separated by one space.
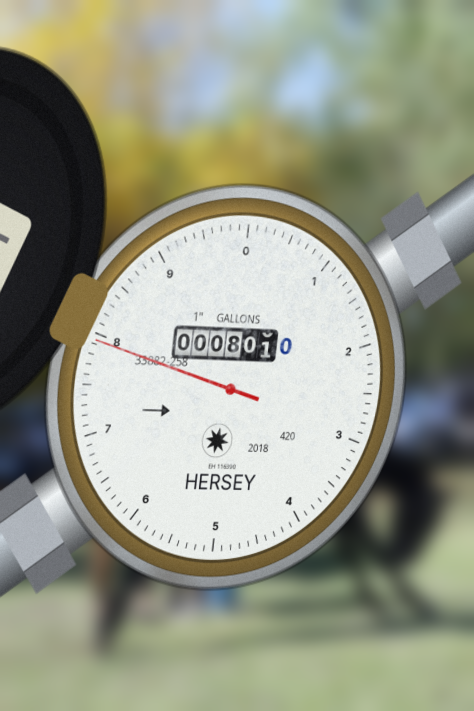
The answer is 8007.9 gal
